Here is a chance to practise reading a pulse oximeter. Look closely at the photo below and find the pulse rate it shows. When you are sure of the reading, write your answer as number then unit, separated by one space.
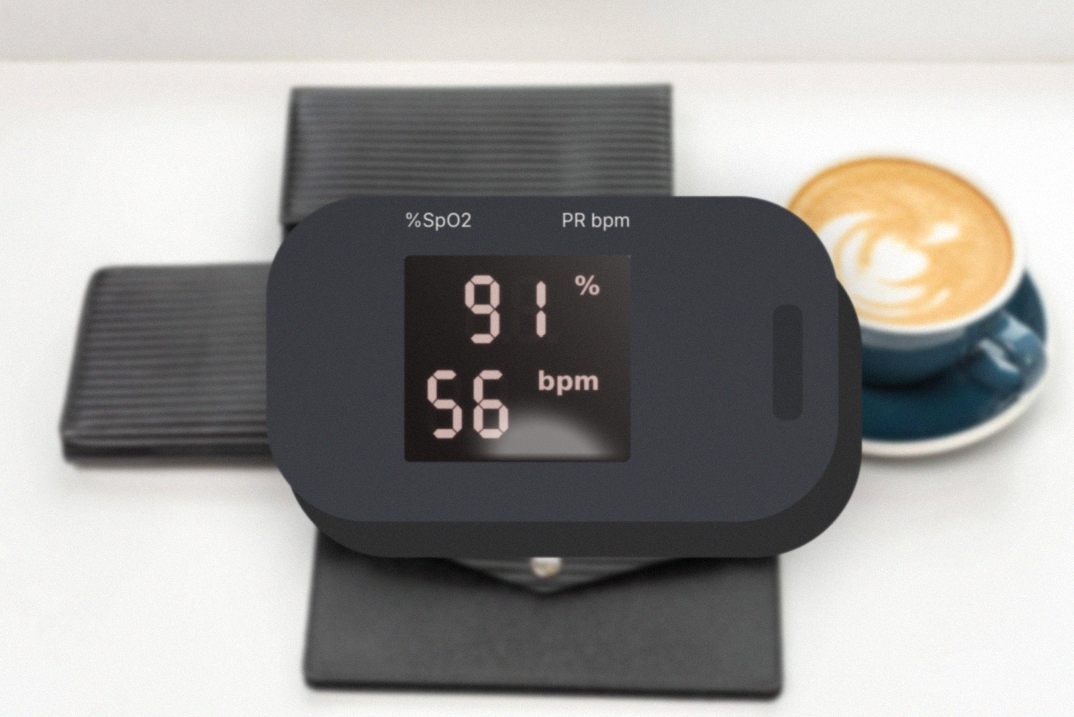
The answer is 56 bpm
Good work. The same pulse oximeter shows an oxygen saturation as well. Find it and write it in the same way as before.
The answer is 91 %
